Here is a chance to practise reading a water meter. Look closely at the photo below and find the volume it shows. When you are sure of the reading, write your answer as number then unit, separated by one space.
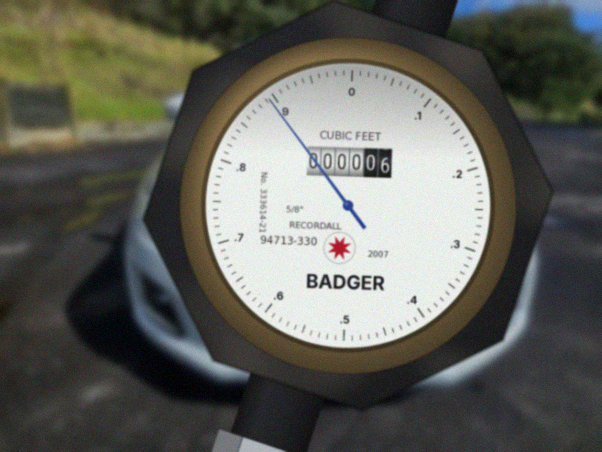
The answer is 5.89 ft³
